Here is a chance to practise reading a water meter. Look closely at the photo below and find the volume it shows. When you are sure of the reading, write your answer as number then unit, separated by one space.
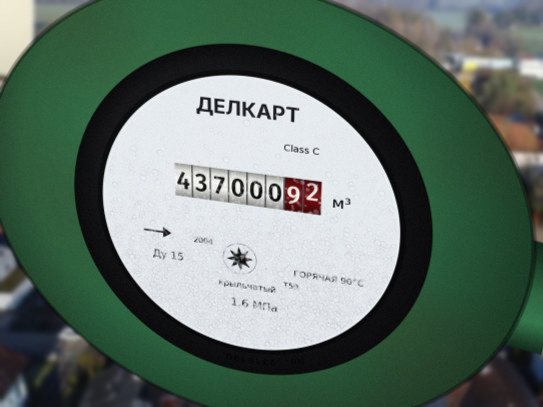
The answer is 437000.92 m³
